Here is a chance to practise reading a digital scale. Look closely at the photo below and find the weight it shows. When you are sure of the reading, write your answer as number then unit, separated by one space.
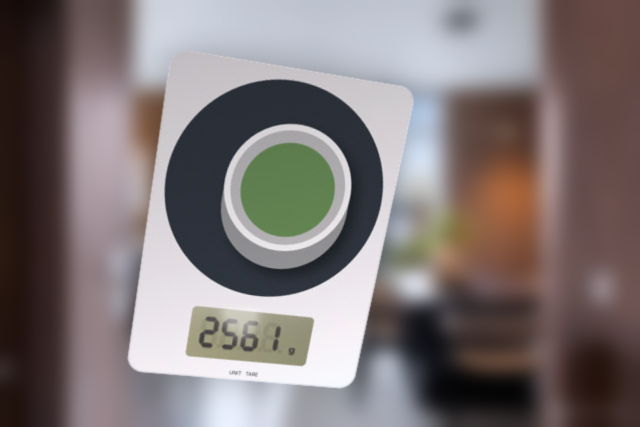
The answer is 2561 g
